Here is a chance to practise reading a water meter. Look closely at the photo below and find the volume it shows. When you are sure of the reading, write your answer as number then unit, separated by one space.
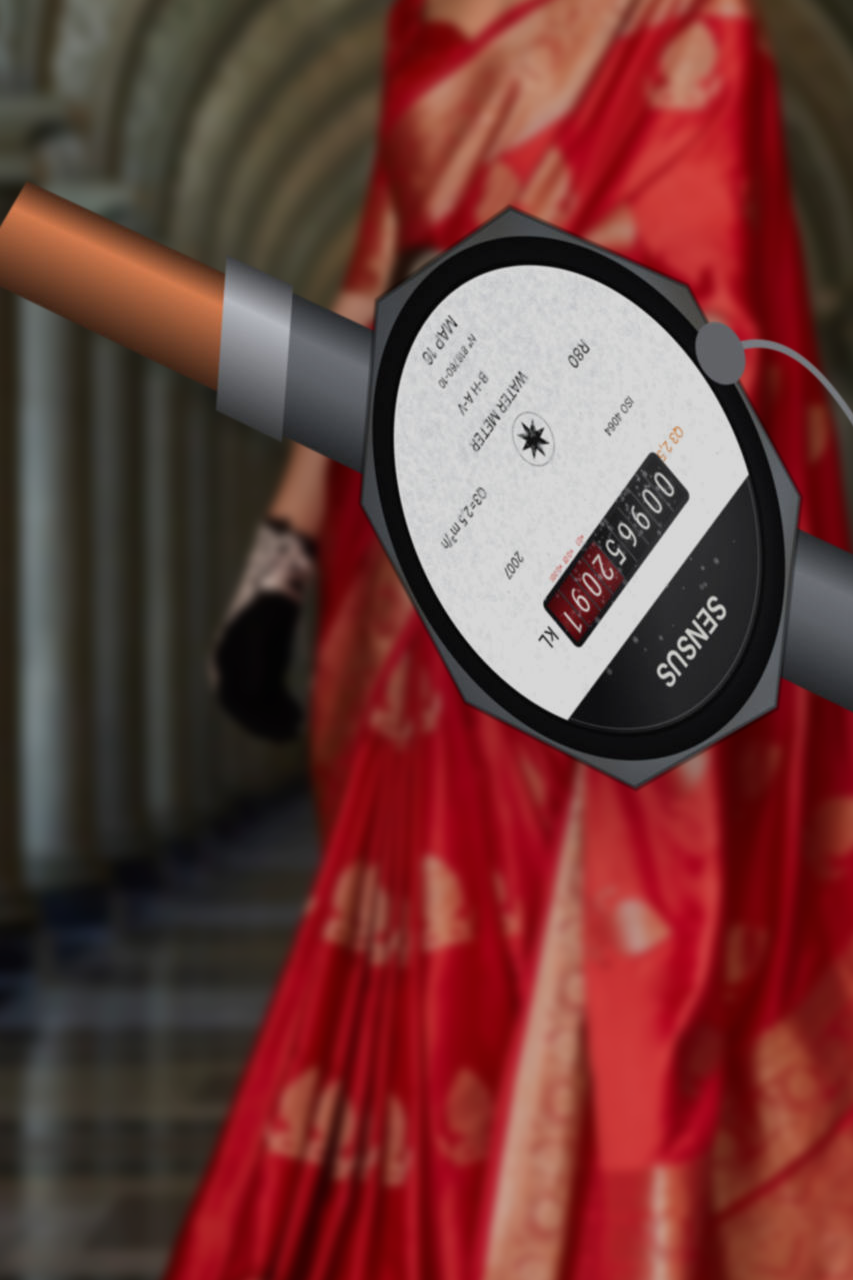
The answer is 965.2091 kL
